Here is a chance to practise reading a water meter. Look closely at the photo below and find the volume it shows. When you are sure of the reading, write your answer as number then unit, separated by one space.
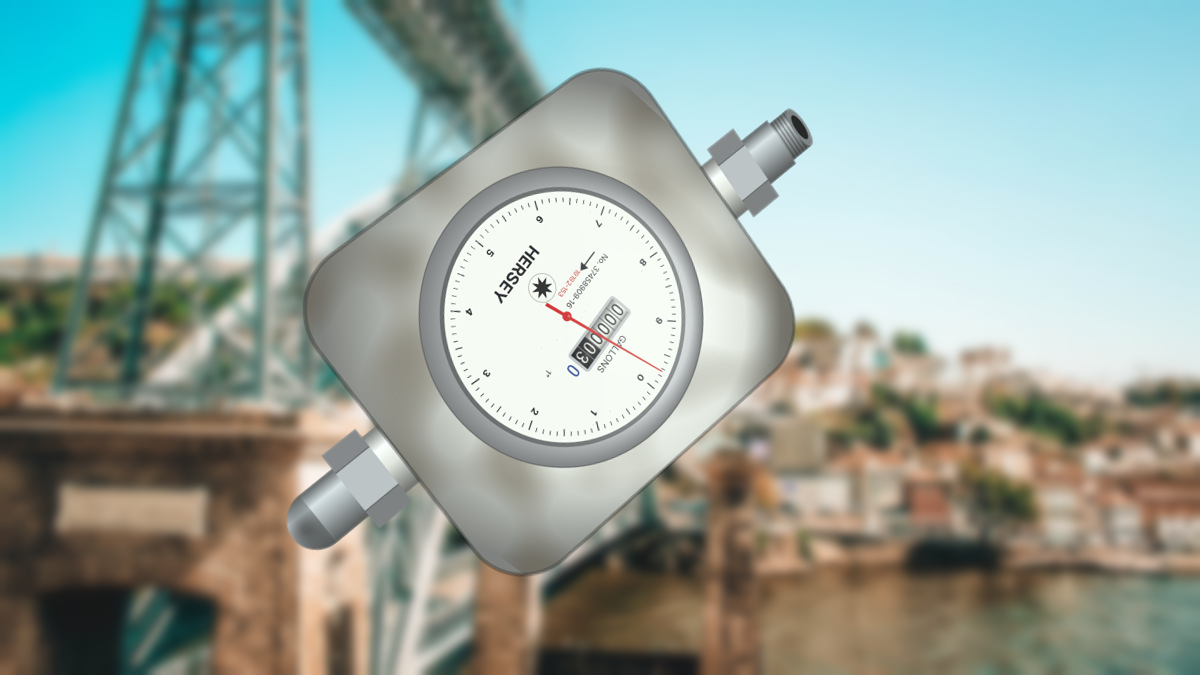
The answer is 29.7 gal
